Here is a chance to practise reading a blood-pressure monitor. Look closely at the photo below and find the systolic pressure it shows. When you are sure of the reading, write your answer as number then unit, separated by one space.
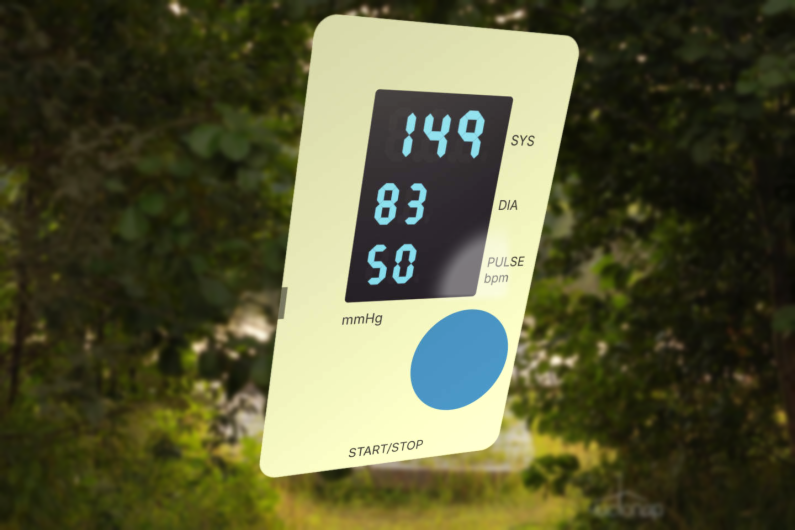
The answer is 149 mmHg
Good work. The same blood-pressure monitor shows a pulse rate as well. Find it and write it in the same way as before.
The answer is 50 bpm
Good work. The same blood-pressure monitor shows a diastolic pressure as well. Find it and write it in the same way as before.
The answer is 83 mmHg
